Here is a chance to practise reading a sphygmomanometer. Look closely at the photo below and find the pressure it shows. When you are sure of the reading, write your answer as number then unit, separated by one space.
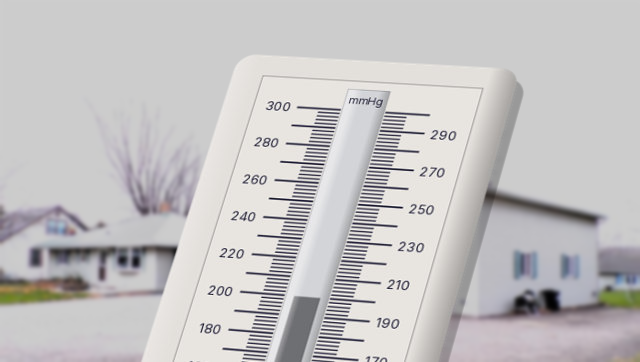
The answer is 200 mmHg
